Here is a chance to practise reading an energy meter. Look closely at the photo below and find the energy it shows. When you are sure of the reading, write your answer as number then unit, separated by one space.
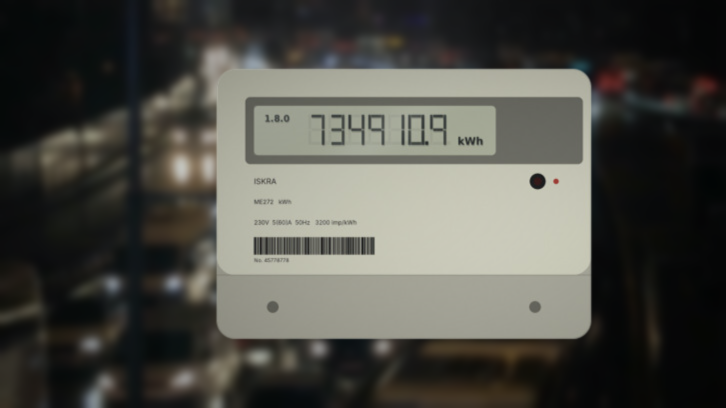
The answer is 734910.9 kWh
